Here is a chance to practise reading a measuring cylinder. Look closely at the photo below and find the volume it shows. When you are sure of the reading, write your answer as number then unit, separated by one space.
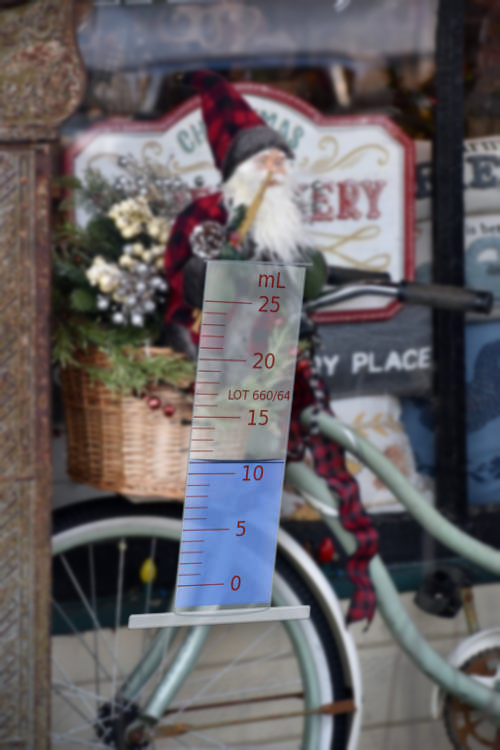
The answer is 11 mL
